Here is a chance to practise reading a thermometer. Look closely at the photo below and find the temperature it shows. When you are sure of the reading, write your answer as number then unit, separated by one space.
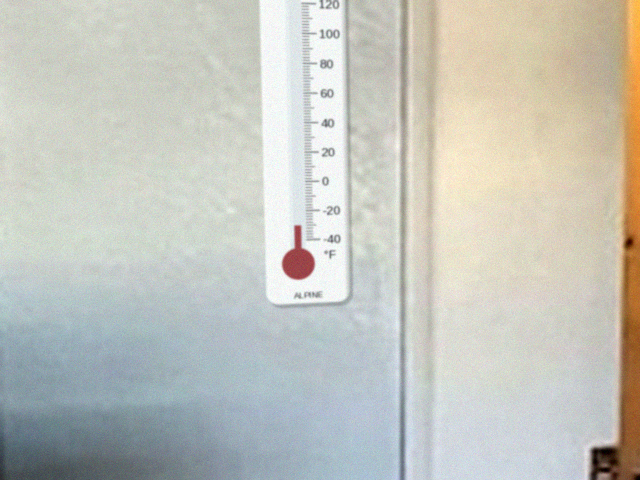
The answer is -30 °F
